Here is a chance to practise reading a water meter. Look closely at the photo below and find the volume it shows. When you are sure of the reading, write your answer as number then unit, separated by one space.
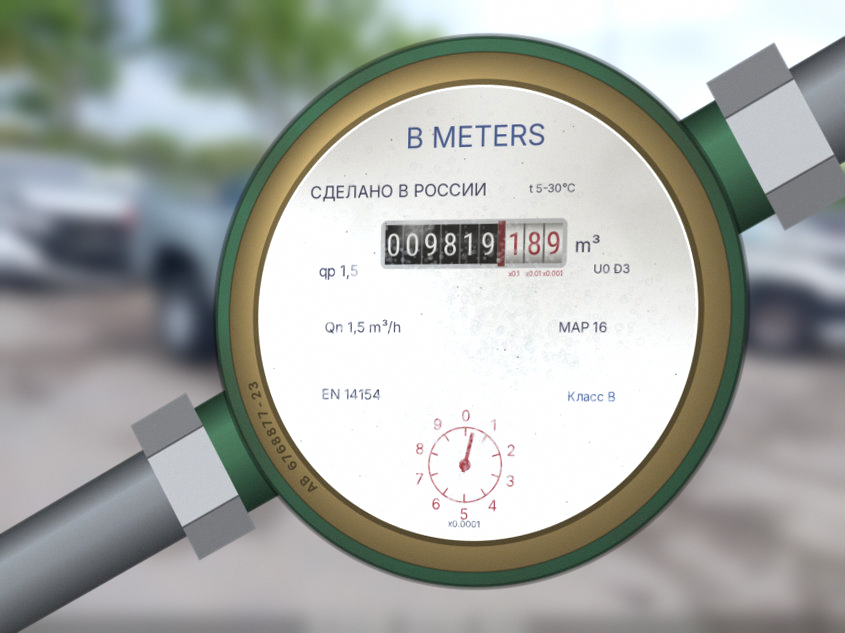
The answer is 9819.1890 m³
